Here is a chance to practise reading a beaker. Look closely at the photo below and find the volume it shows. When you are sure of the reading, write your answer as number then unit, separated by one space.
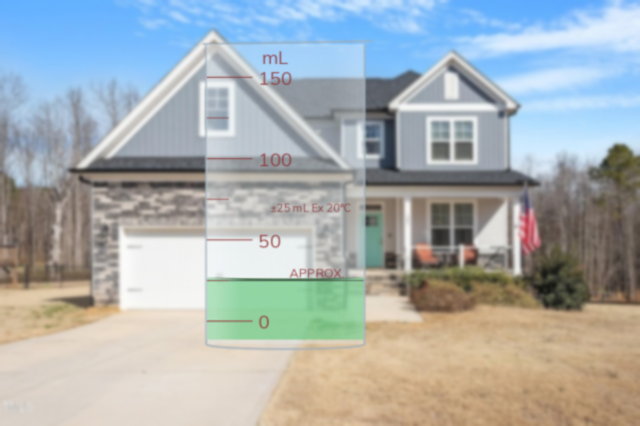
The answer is 25 mL
